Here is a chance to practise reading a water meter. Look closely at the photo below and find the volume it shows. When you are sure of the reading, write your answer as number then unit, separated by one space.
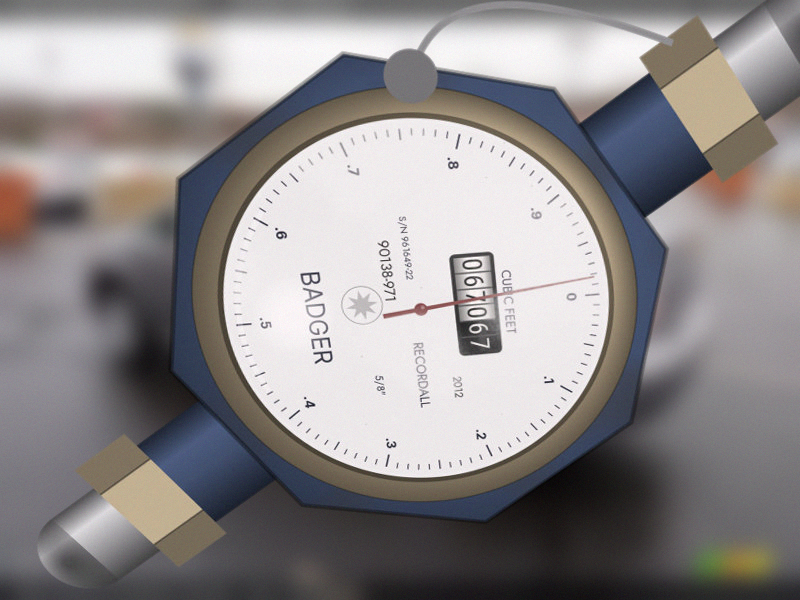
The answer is 67066.98 ft³
